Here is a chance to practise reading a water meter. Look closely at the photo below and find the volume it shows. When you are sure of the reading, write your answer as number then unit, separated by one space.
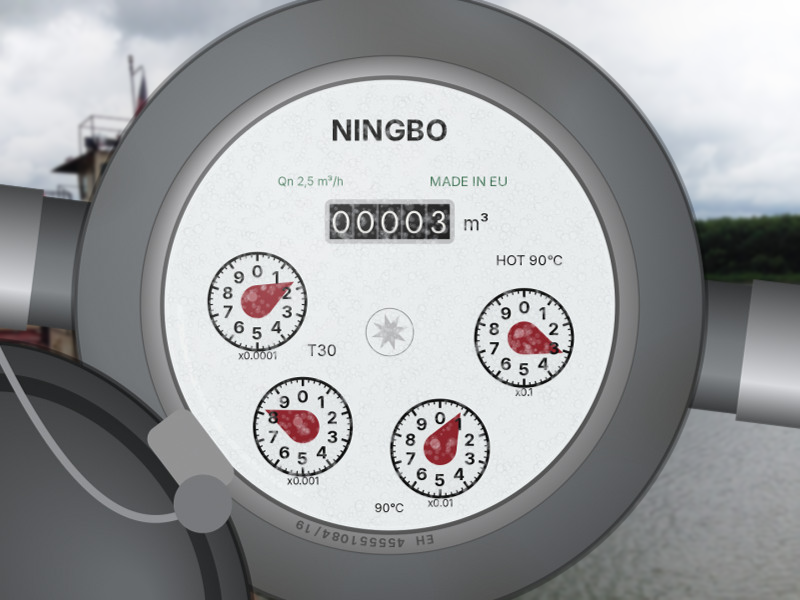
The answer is 3.3081 m³
